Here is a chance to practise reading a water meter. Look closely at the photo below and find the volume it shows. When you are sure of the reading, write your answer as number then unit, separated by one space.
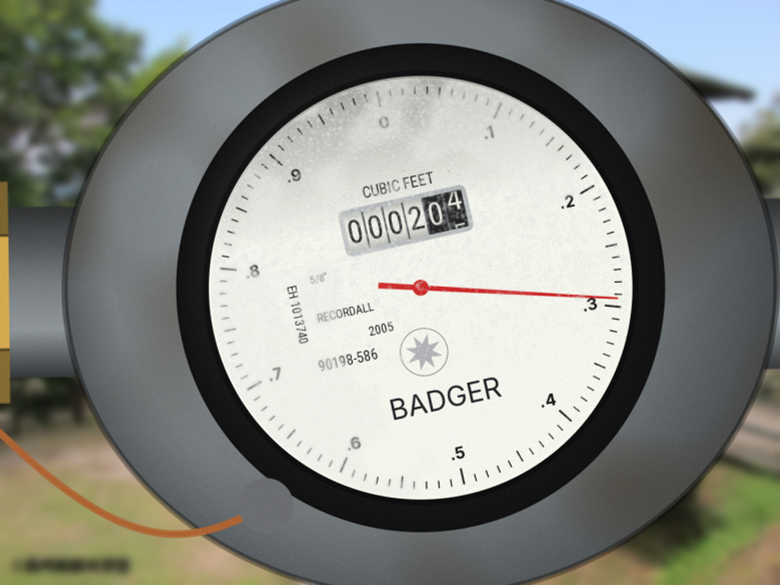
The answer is 204.29 ft³
